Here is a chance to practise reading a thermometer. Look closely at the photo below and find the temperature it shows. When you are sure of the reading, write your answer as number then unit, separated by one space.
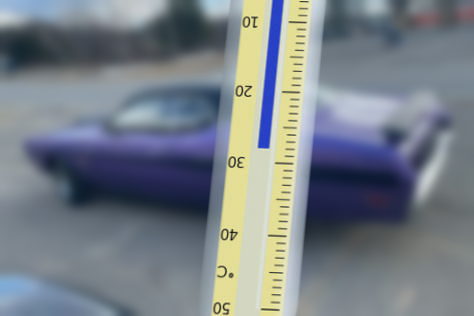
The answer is 28 °C
